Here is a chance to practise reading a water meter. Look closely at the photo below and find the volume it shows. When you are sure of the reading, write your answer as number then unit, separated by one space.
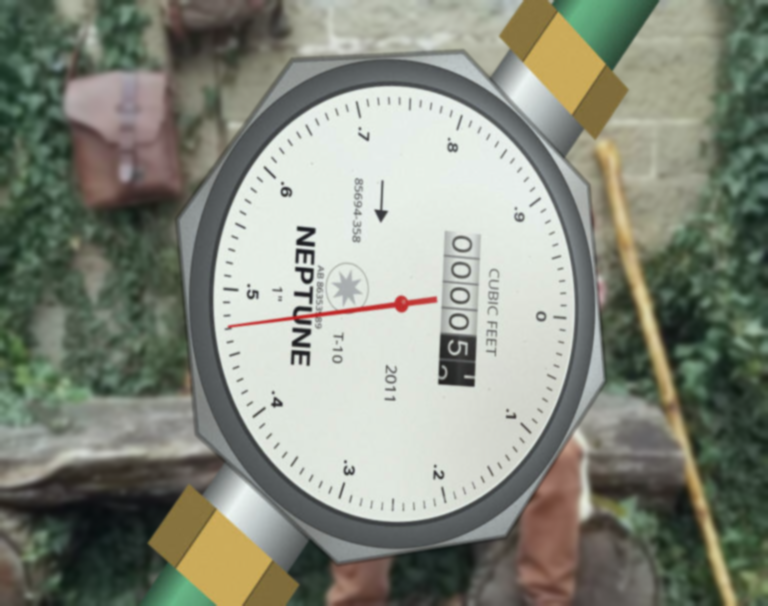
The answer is 51.47 ft³
